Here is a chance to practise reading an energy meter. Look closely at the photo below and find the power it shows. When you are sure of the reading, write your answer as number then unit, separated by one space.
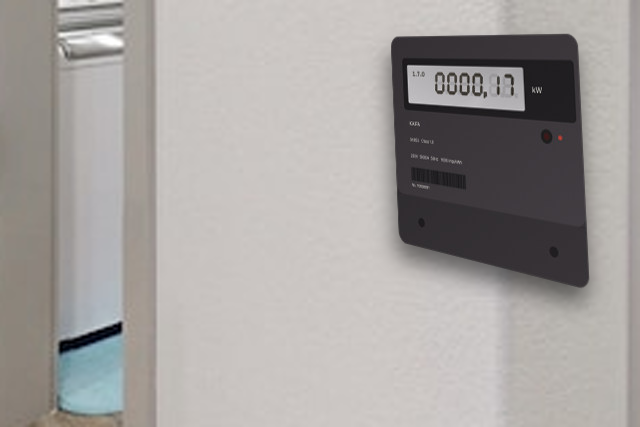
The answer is 0.17 kW
